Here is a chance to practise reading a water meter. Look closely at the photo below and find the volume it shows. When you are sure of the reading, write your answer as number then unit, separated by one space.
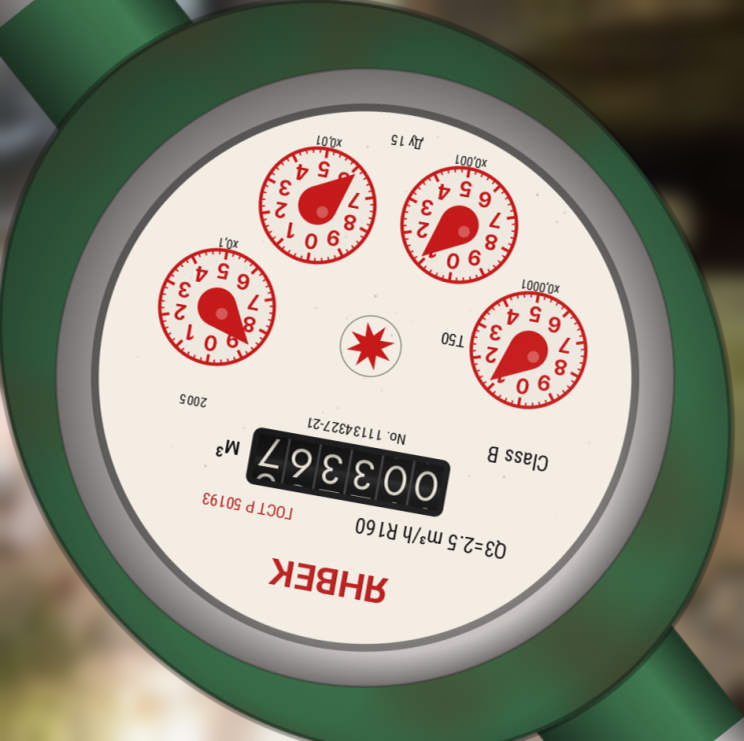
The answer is 3366.8611 m³
